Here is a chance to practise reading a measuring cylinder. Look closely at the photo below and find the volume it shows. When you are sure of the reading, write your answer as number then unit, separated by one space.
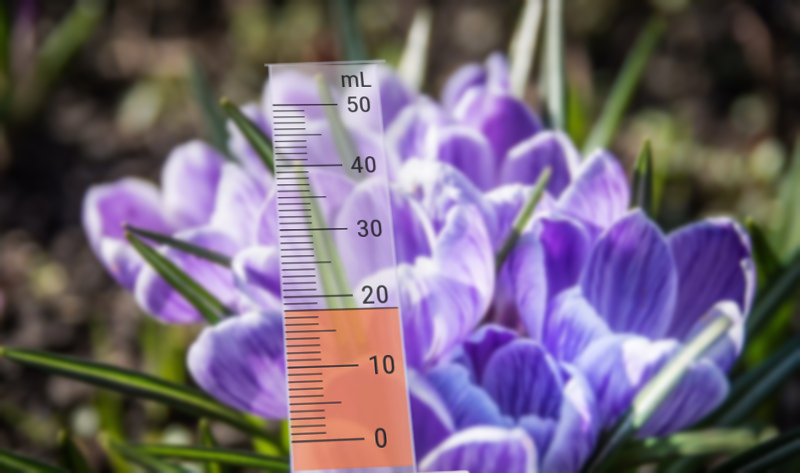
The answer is 18 mL
